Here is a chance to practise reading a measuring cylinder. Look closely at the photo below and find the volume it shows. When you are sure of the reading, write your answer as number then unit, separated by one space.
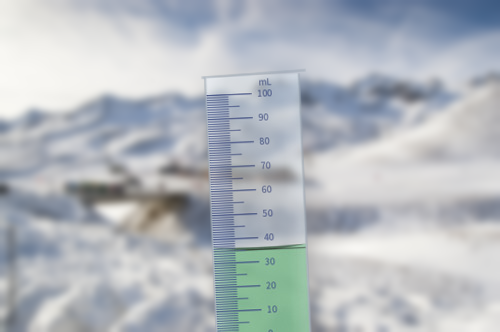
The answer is 35 mL
